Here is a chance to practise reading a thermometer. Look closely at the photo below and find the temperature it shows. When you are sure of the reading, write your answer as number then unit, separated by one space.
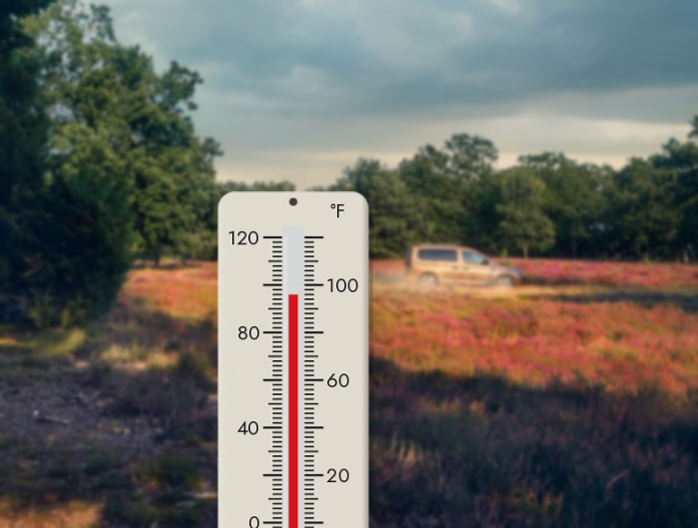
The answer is 96 °F
